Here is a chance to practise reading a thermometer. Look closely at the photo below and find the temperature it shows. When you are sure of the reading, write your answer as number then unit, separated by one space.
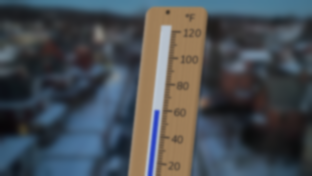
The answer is 60 °F
